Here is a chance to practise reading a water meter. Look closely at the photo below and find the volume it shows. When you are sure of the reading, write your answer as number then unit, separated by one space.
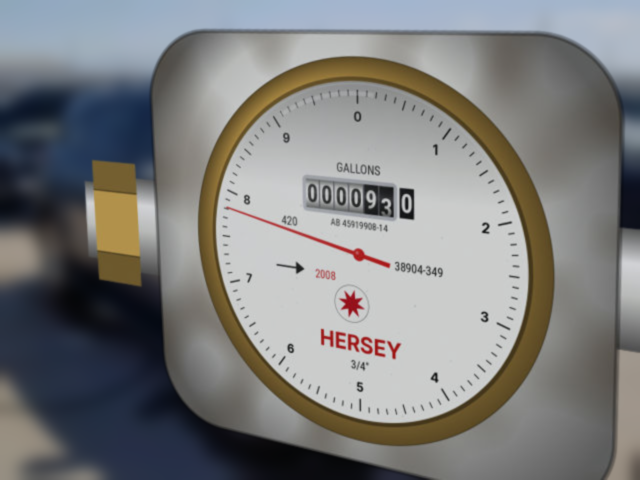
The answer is 927.8 gal
